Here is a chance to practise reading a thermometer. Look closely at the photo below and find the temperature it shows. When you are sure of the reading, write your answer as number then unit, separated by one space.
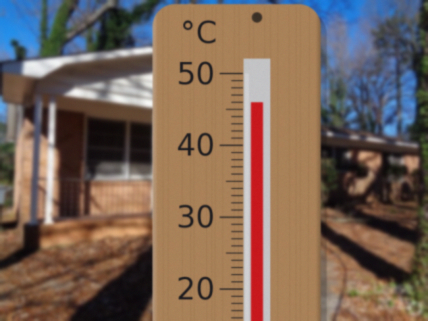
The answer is 46 °C
